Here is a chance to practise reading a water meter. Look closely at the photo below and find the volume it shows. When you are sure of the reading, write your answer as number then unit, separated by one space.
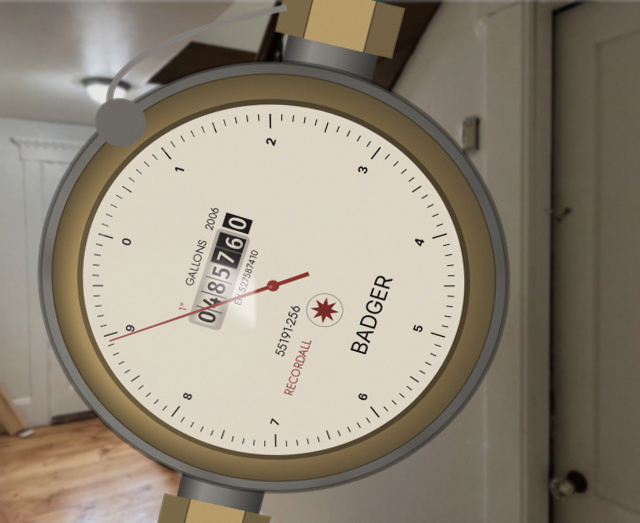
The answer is 485758.9 gal
